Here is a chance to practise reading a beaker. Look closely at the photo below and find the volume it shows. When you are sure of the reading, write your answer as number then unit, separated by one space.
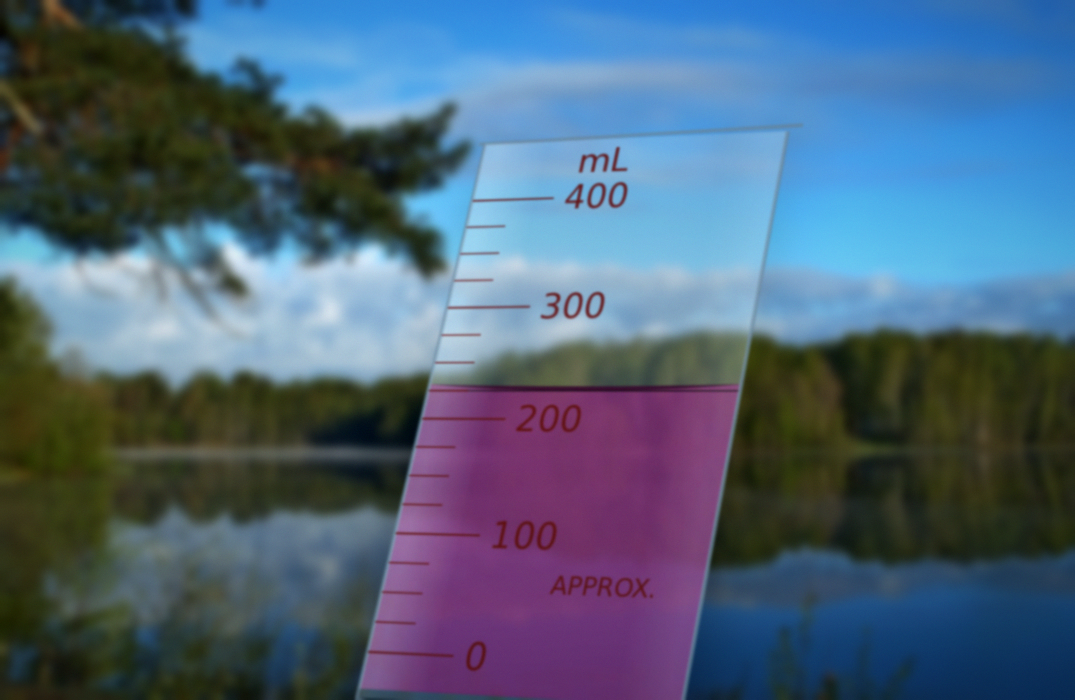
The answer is 225 mL
